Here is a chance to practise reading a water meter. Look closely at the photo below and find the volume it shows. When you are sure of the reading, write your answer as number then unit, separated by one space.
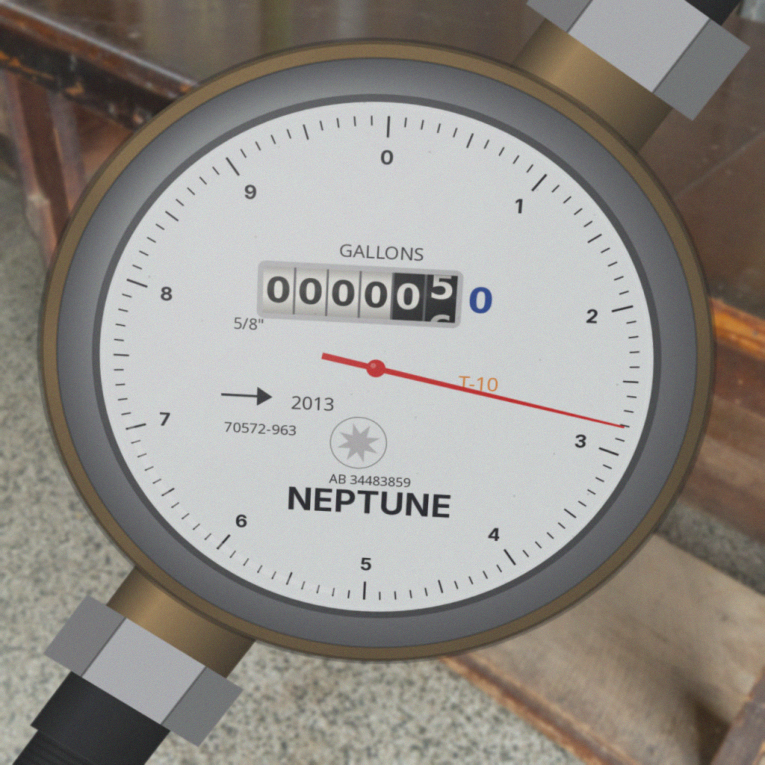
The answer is 52.8 gal
